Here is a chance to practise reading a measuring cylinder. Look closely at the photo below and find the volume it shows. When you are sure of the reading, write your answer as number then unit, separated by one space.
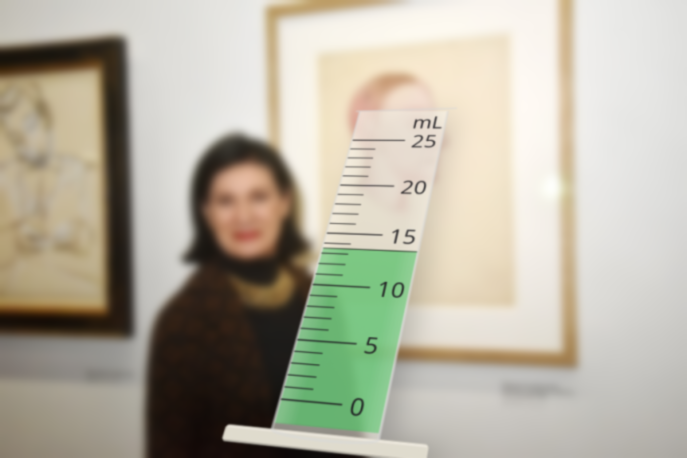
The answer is 13.5 mL
